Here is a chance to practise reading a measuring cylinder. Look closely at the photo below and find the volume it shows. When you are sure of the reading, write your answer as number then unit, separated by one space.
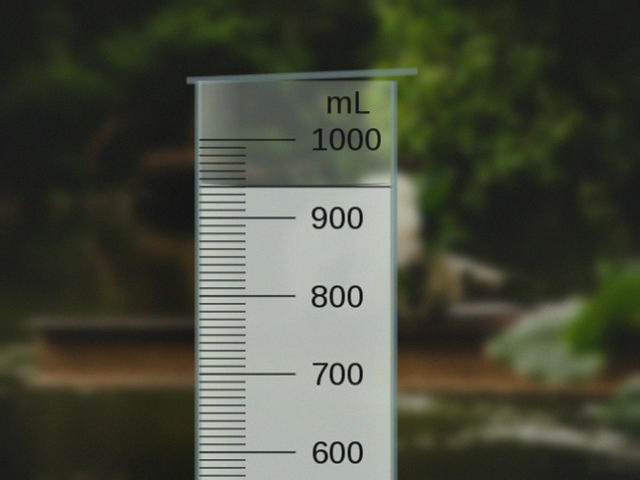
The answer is 940 mL
